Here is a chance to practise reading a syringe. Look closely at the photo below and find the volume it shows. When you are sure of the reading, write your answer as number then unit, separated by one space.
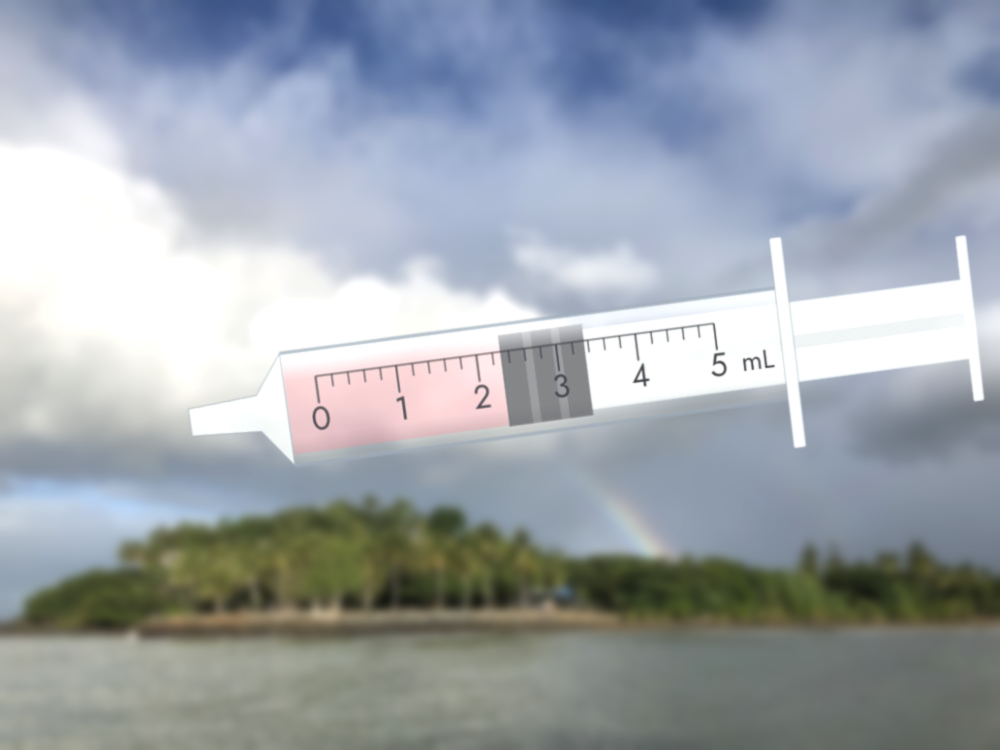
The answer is 2.3 mL
